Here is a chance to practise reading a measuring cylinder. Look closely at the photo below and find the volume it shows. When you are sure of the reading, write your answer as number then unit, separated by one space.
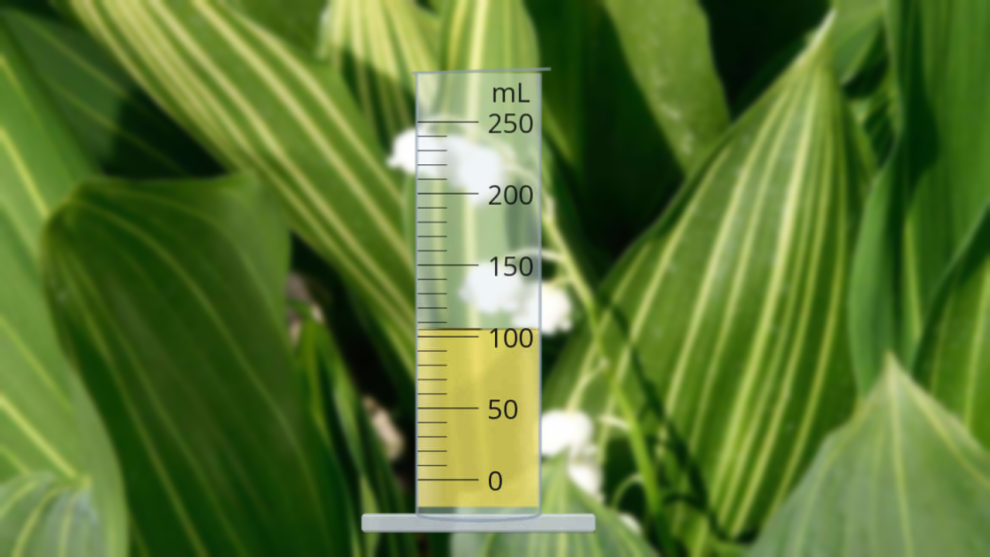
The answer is 105 mL
